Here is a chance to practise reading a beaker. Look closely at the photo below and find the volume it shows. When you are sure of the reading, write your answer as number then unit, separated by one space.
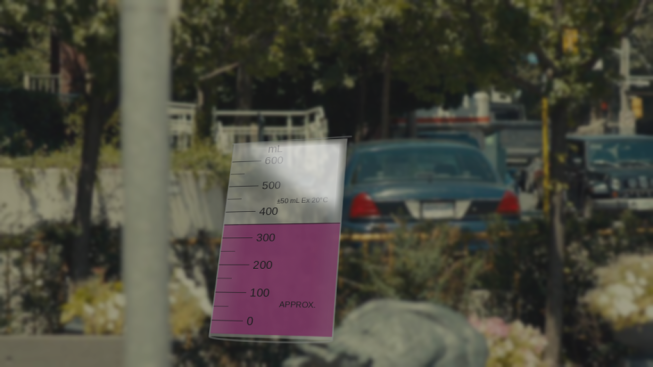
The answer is 350 mL
